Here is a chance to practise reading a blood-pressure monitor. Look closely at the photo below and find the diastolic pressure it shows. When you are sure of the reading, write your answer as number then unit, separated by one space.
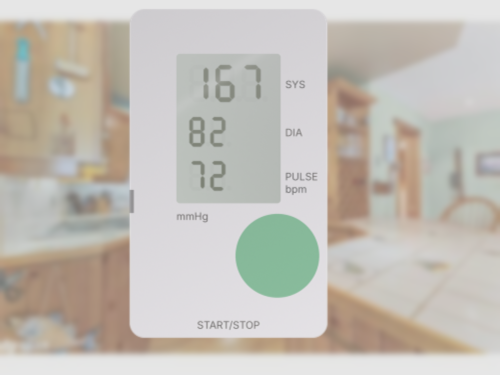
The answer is 82 mmHg
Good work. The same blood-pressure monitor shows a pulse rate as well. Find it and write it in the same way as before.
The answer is 72 bpm
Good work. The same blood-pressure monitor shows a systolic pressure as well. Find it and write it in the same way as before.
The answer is 167 mmHg
